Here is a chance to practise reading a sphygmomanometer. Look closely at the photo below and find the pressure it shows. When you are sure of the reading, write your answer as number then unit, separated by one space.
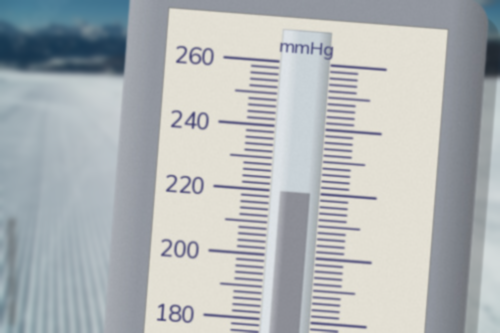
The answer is 220 mmHg
